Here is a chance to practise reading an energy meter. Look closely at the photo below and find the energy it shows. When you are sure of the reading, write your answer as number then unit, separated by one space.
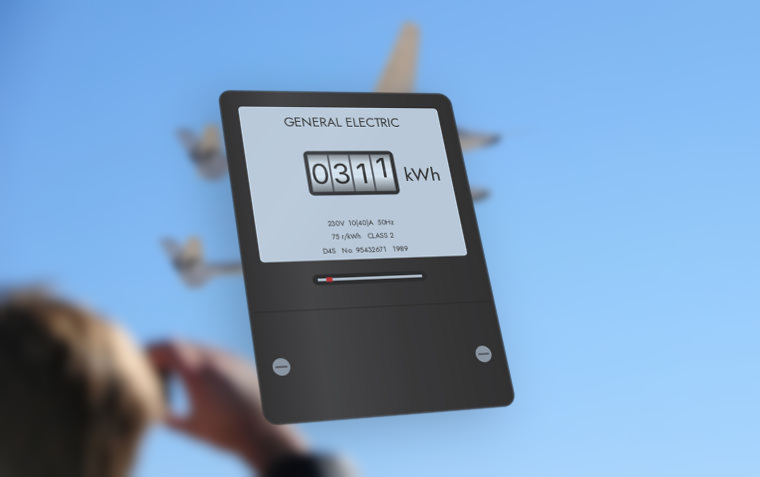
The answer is 311 kWh
